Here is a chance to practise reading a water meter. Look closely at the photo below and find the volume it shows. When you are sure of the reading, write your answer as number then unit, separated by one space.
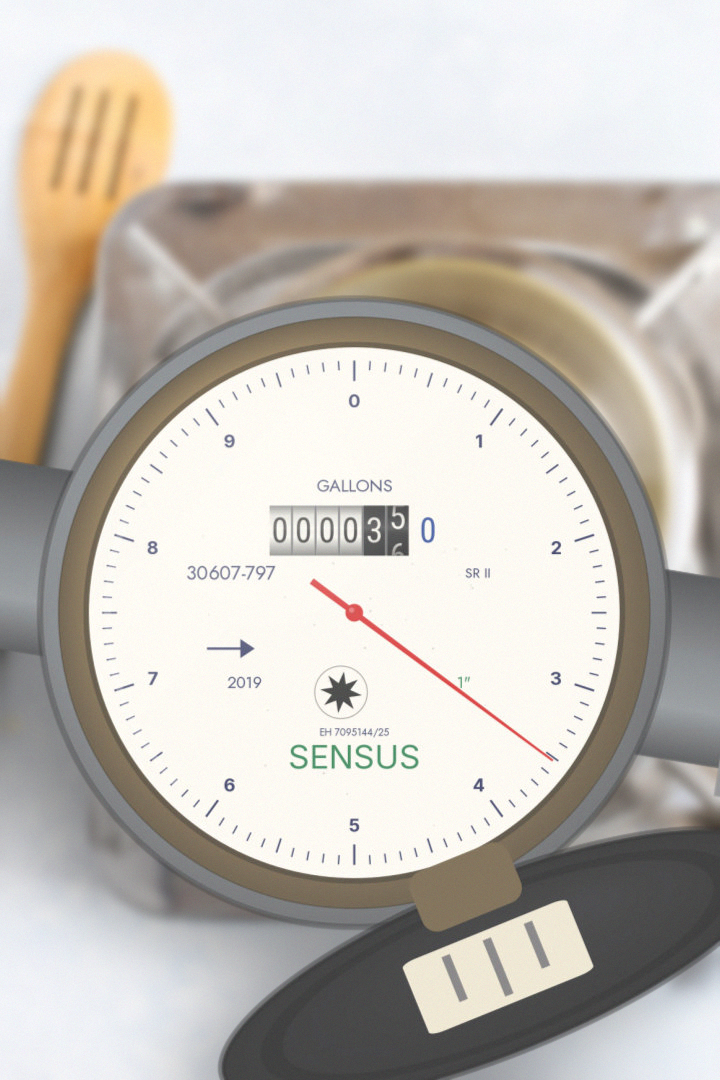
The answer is 353.5 gal
